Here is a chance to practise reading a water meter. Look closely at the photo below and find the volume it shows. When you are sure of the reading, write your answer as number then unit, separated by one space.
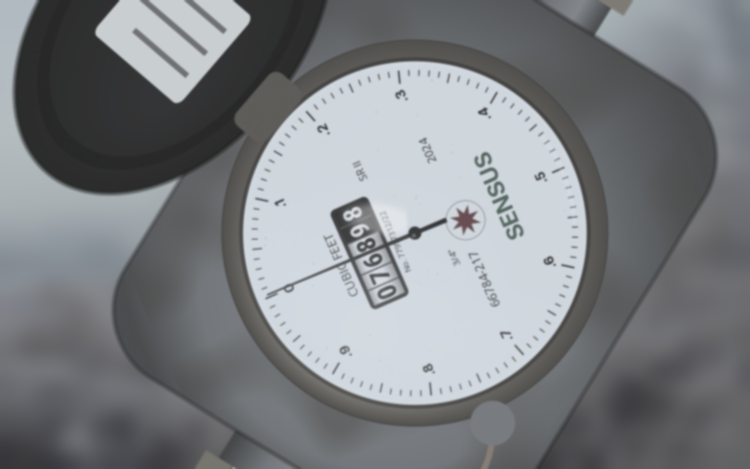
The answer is 76898.00 ft³
